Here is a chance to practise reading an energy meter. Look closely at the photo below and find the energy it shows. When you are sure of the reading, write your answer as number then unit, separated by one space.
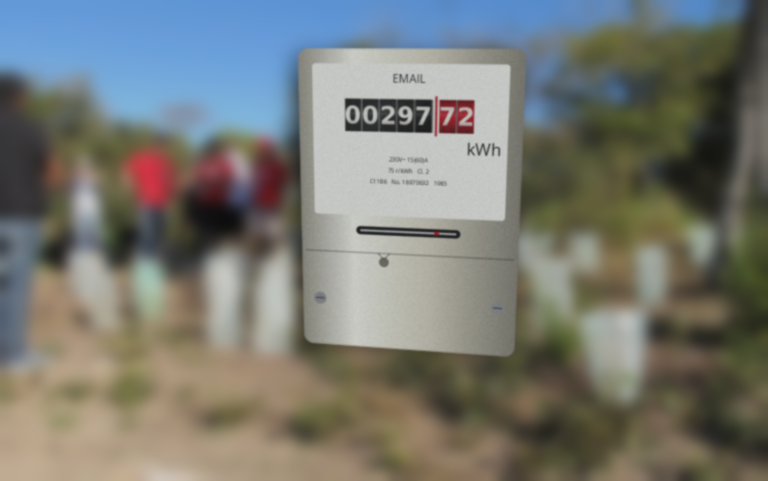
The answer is 297.72 kWh
